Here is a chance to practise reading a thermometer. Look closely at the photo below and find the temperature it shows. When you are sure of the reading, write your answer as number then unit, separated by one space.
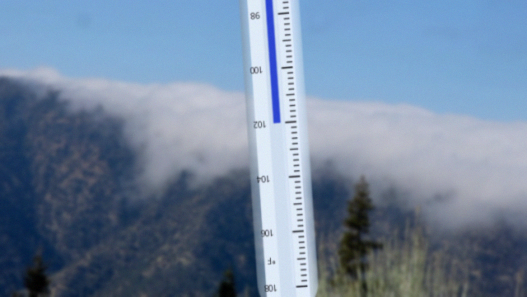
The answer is 102 °F
